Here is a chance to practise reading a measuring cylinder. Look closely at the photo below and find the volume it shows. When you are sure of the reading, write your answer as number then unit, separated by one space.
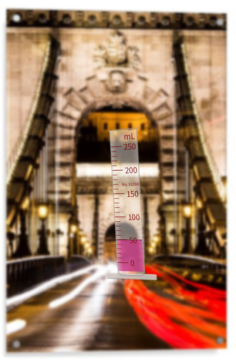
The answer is 50 mL
